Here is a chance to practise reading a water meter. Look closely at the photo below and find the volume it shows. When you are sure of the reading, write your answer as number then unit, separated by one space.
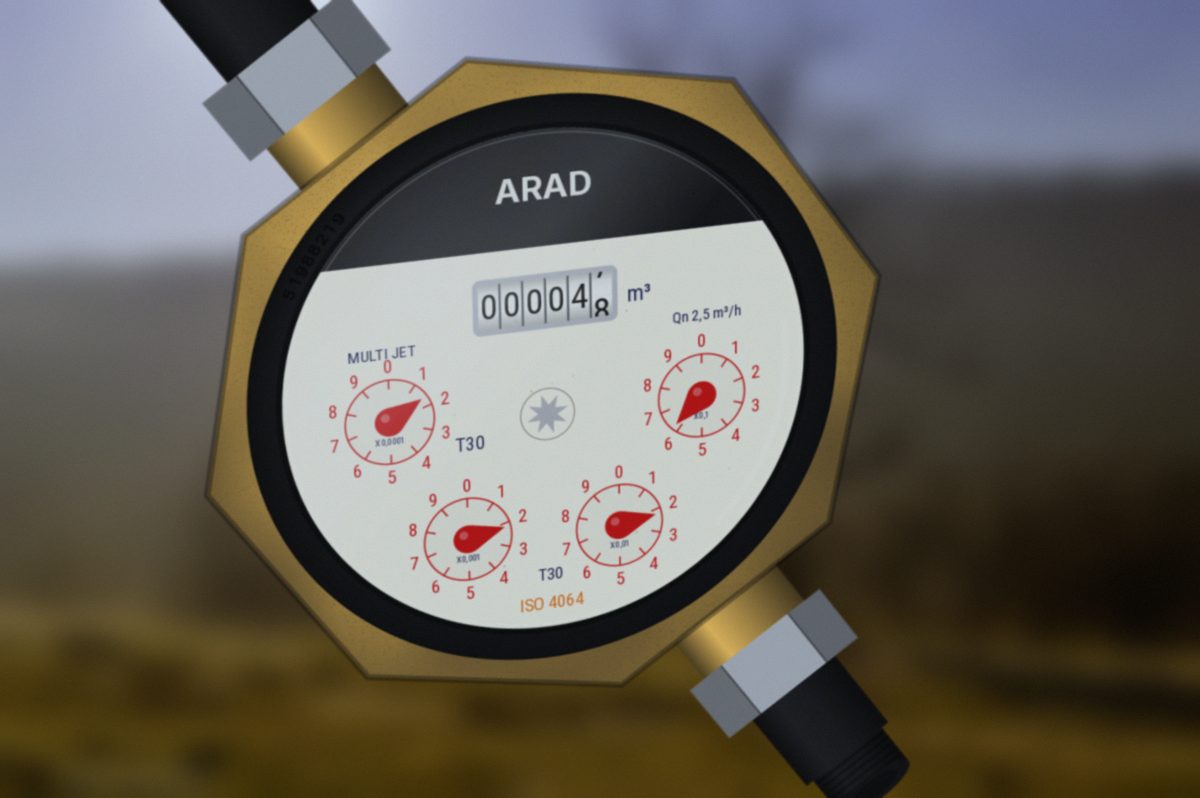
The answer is 47.6221 m³
